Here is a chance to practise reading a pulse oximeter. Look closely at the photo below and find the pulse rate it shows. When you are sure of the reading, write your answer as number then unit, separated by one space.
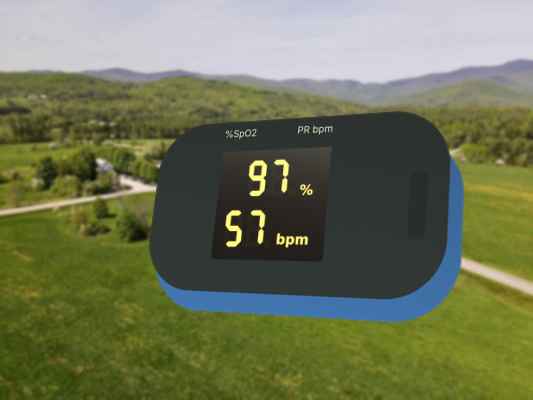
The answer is 57 bpm
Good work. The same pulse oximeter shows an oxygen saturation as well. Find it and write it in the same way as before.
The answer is 97 %
